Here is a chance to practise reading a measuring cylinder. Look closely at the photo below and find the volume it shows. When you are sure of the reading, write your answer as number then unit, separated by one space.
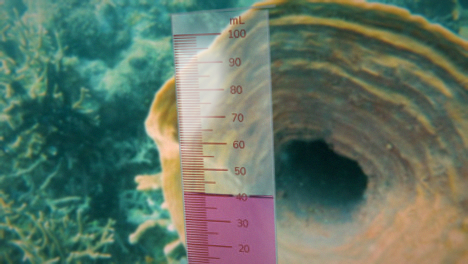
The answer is 40 mL
